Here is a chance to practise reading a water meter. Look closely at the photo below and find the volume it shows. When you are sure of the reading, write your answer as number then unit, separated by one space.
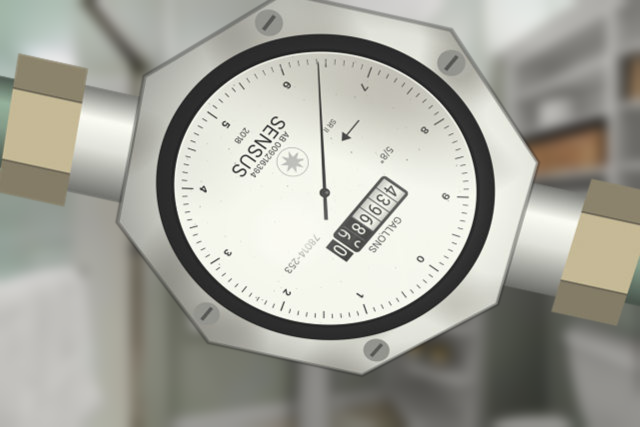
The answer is 4396856.4 gal
